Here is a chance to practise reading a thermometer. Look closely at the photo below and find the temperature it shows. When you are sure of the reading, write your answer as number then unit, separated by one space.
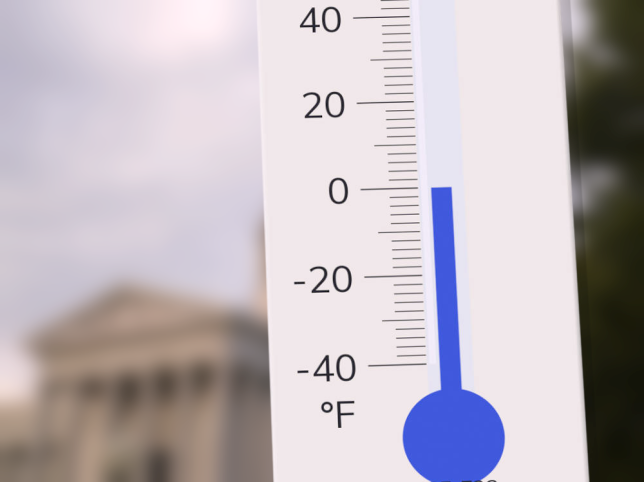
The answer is 0 °F
